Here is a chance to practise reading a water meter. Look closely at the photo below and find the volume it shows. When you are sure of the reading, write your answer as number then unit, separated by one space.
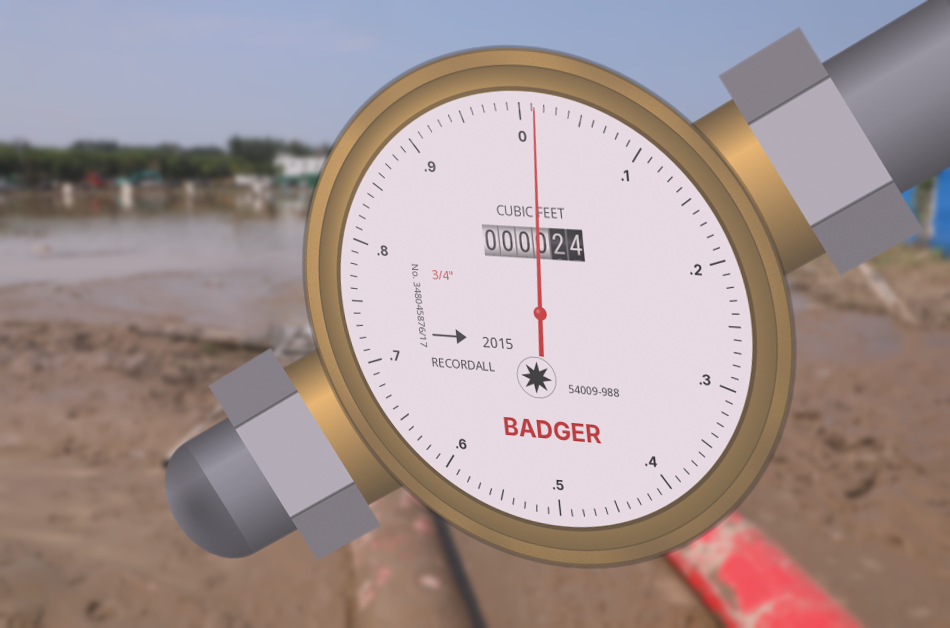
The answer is 24.01 ft³
